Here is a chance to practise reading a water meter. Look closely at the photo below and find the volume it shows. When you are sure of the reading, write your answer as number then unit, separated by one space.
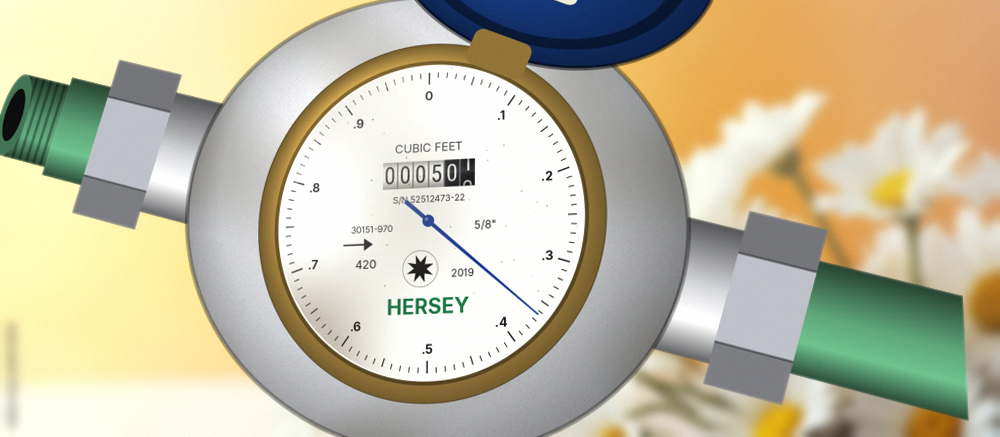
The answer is 501.36 ft³
